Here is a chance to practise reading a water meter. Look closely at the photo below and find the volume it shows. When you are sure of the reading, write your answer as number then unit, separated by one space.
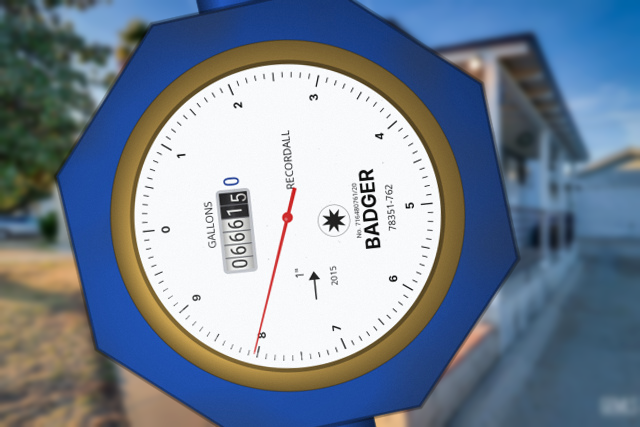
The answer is 666148.0 gal
